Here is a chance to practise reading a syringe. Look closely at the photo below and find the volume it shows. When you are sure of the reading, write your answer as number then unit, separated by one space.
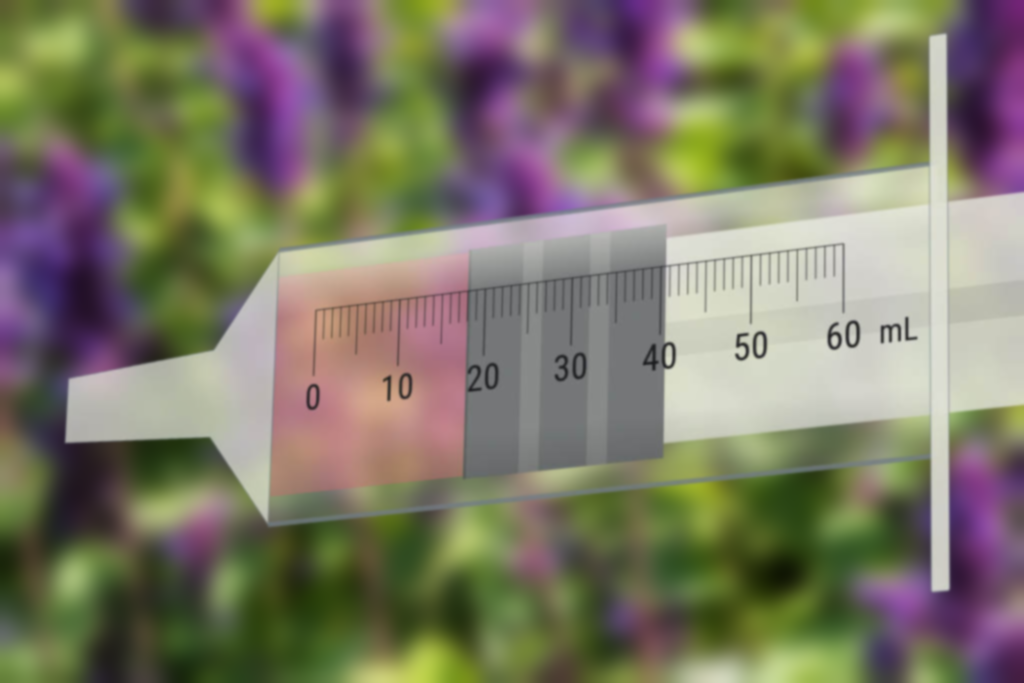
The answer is 18 mL
